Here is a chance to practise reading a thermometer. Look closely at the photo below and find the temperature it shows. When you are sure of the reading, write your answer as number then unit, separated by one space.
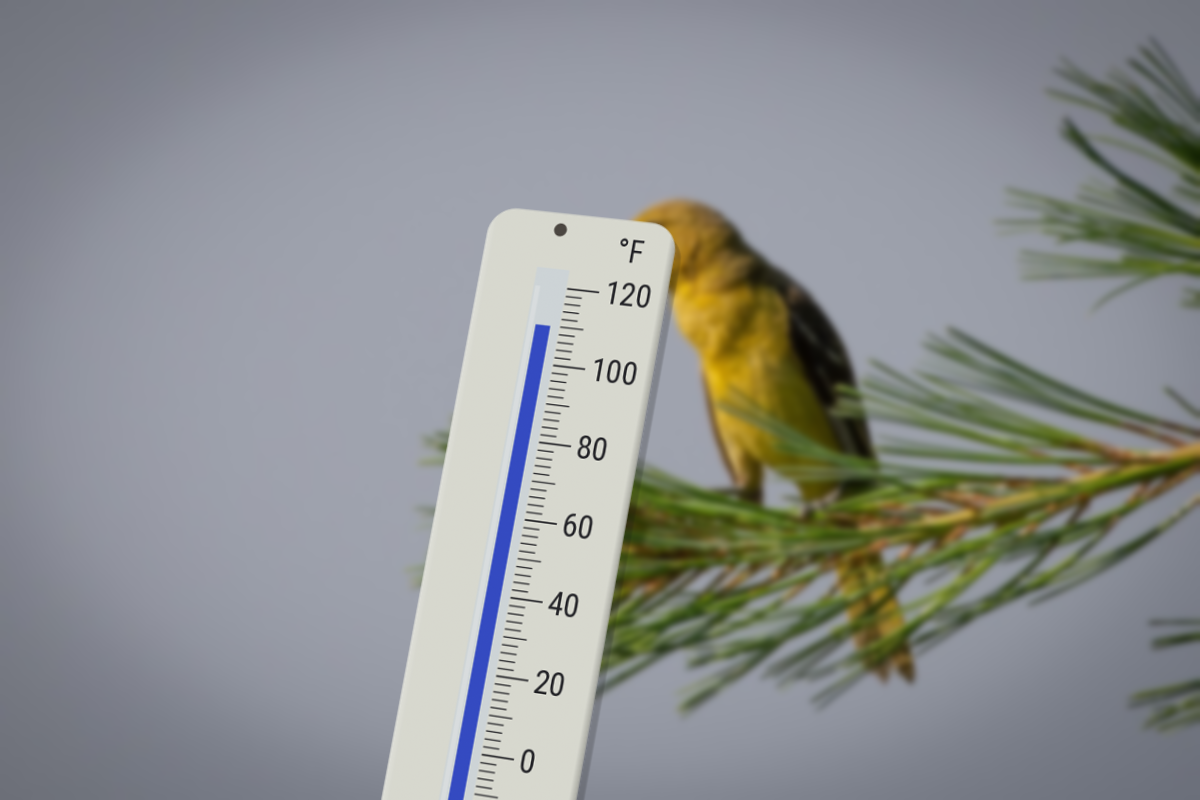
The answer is 110 °F
